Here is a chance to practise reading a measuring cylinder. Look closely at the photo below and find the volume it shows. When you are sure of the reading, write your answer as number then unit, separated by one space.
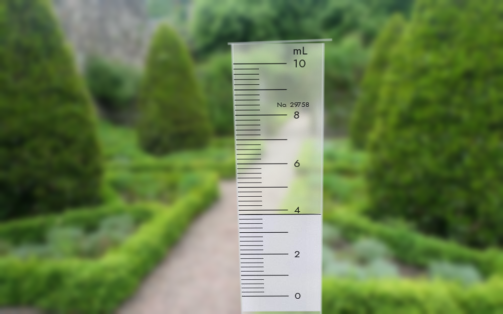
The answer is 3.8 mL
